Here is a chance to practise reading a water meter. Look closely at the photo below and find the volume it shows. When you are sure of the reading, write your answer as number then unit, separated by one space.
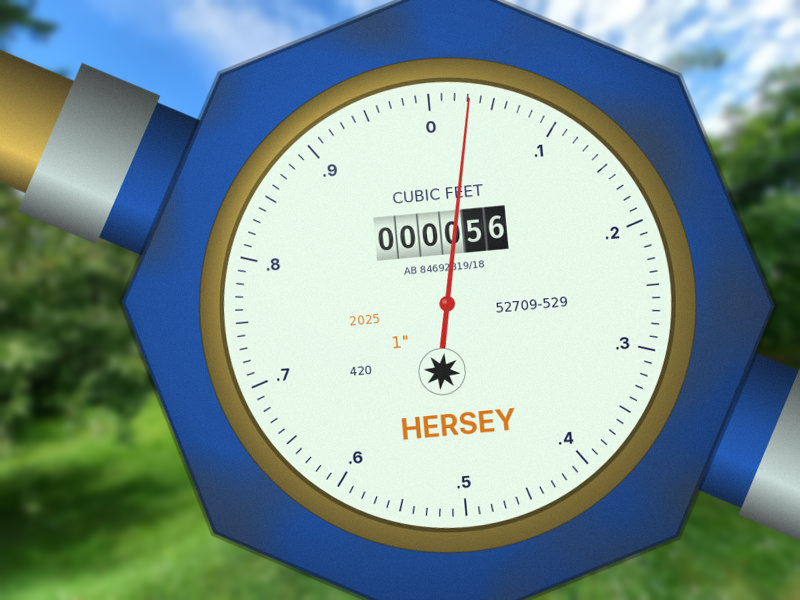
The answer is 56.03 ft³
